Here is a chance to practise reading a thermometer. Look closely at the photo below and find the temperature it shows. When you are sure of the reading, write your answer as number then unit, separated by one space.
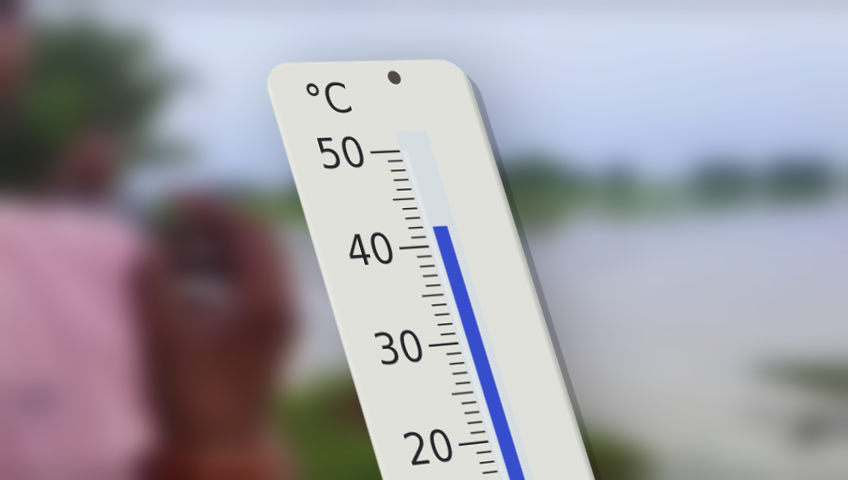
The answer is 42 °C
